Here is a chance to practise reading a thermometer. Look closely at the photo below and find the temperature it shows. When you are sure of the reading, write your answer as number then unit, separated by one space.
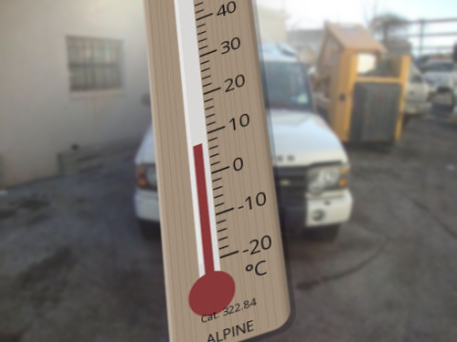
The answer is 8 °C
